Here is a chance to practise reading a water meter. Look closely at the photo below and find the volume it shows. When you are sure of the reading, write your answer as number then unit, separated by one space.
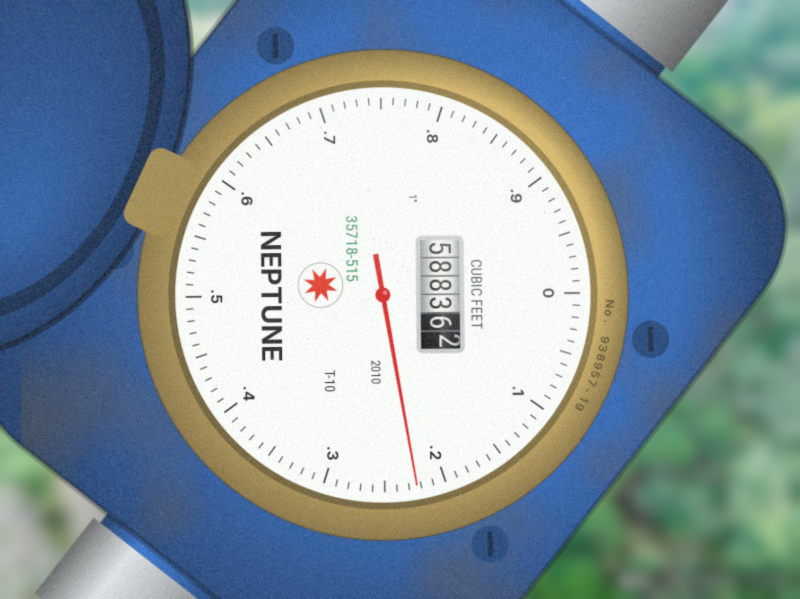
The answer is 588362.22 ft³
